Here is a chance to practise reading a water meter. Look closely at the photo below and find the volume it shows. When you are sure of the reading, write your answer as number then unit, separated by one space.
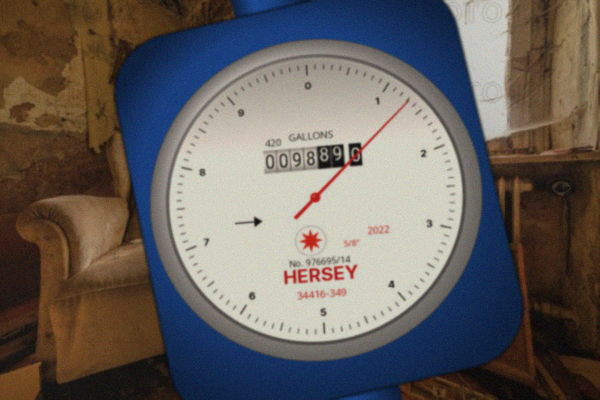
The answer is 98891.3 gal
